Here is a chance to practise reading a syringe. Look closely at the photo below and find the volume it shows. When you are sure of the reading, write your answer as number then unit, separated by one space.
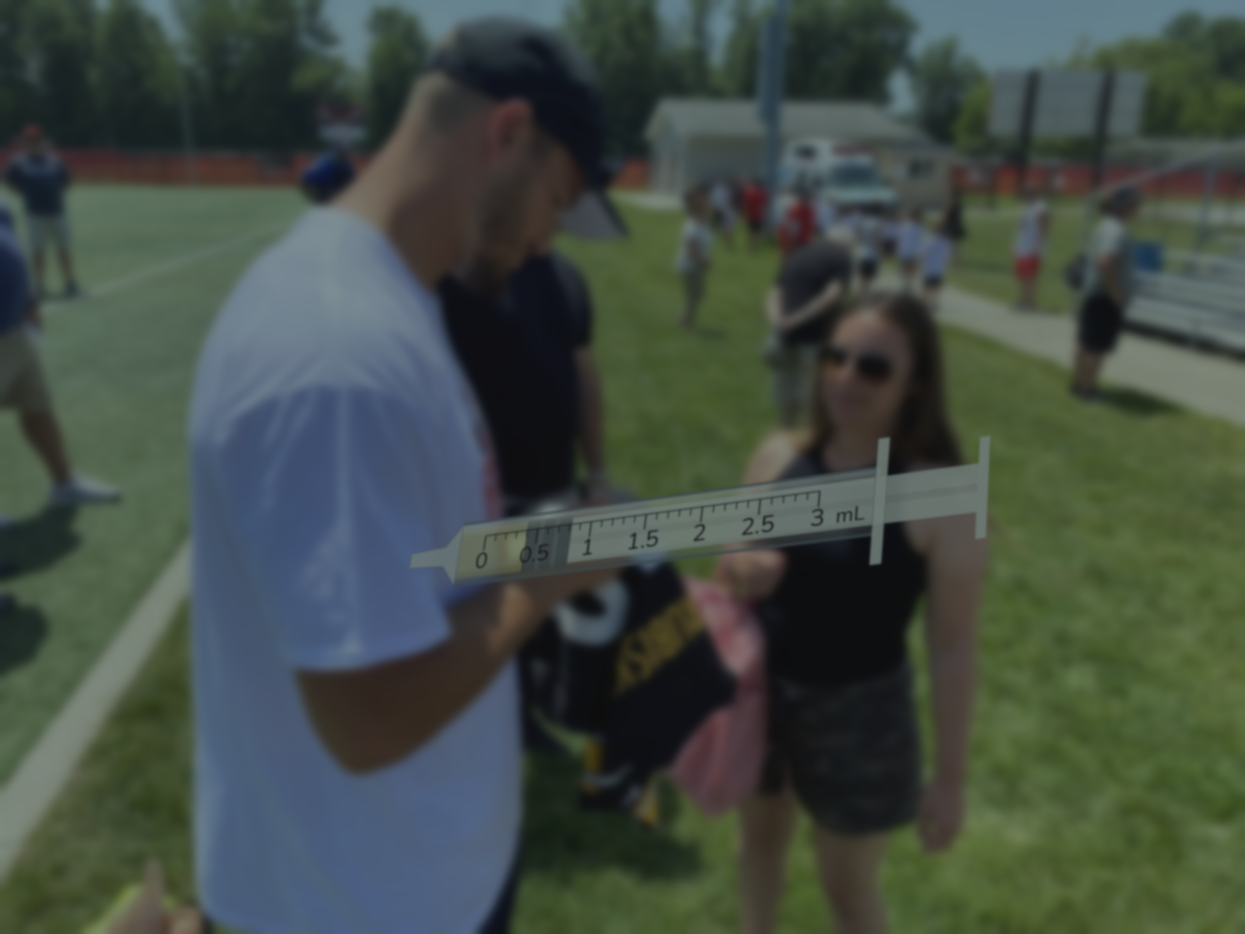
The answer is 0.4 mL
